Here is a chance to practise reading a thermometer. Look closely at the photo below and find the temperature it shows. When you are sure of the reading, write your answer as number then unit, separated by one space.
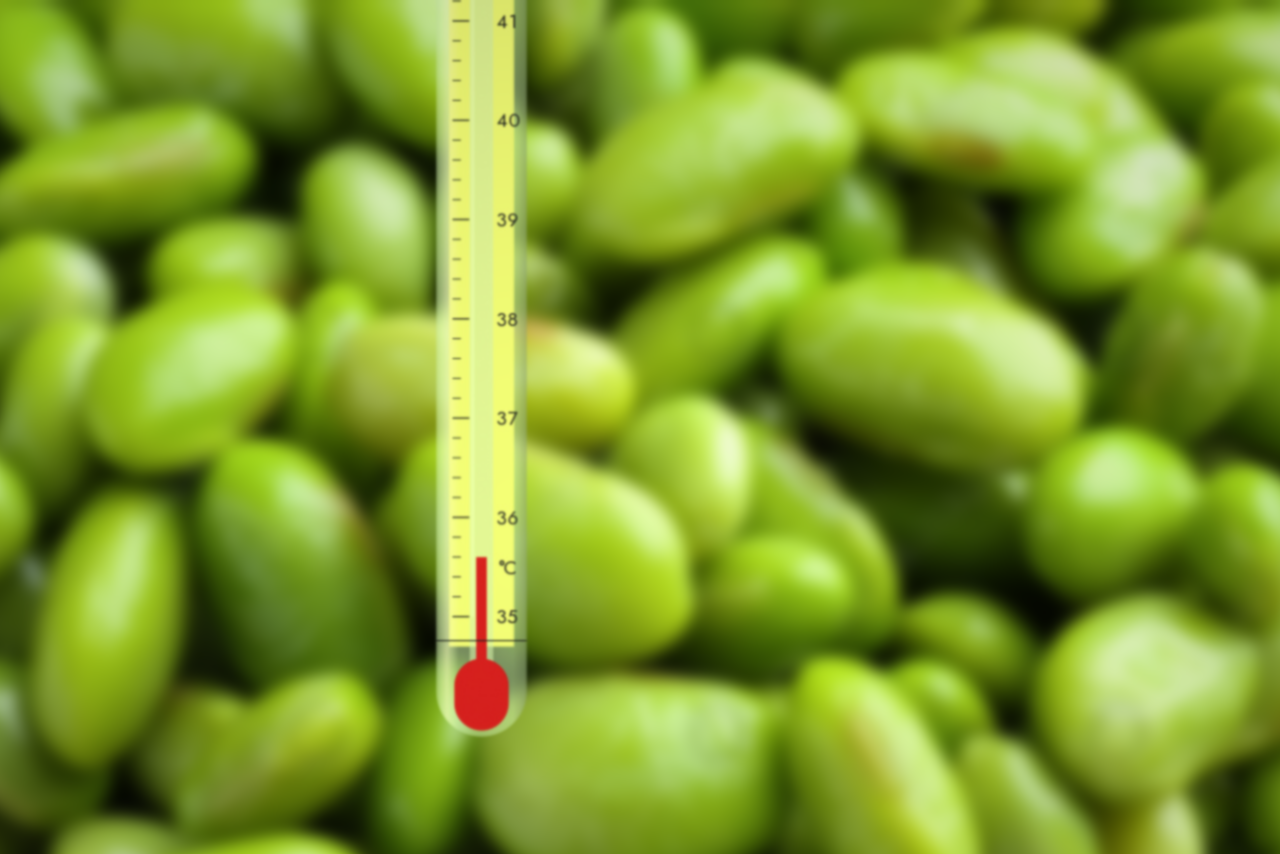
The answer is 35.6 °C
